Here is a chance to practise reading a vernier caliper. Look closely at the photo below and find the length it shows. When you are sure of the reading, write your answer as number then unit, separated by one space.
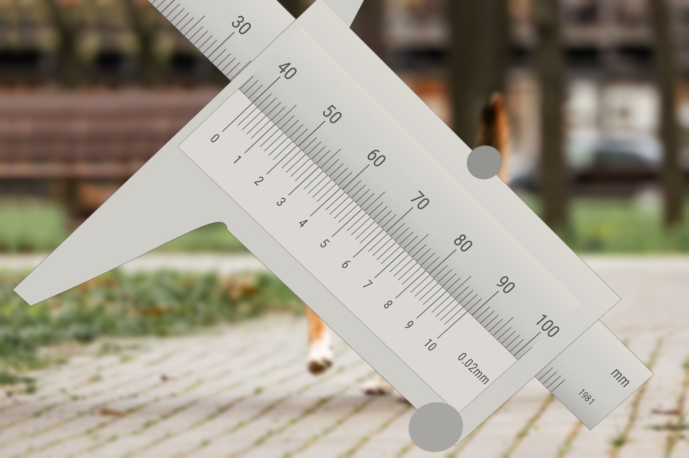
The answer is 40.0 mm
